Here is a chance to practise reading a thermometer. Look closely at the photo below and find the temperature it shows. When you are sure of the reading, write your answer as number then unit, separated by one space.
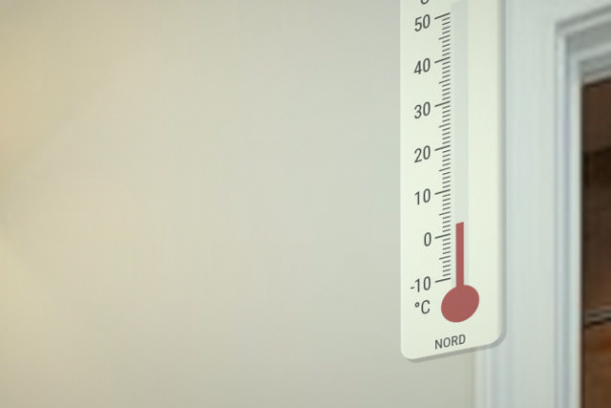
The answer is 2 °C
